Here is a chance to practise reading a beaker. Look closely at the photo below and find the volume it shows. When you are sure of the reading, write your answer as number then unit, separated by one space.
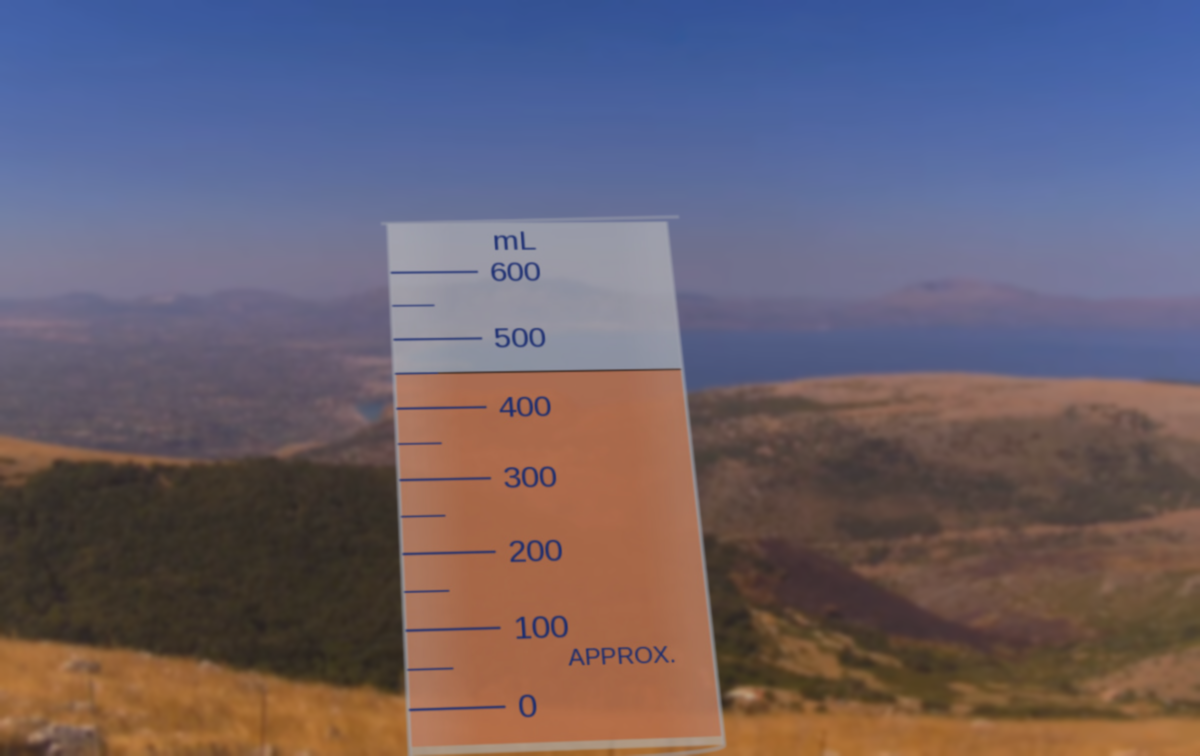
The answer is 450 mL
